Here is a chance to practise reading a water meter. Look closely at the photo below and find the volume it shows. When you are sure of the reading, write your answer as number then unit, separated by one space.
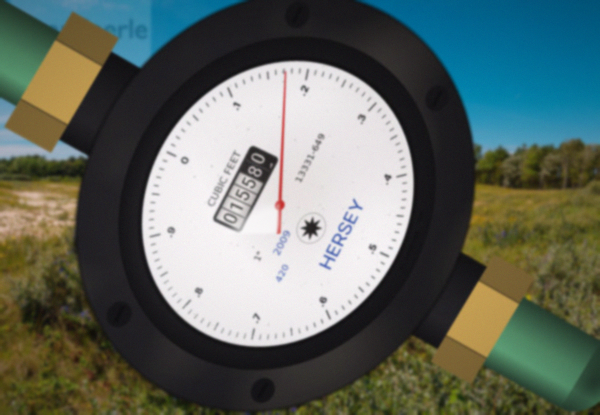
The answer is 15580.17 ft³
